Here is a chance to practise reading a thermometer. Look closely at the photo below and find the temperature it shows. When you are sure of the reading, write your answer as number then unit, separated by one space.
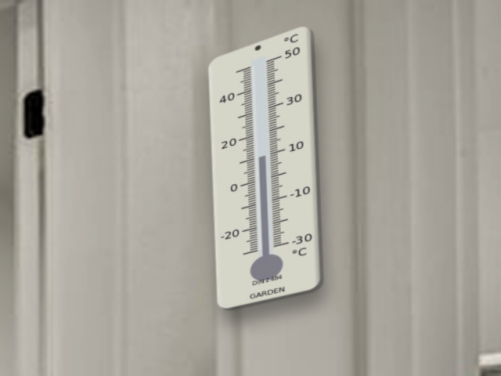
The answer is 10 °C
